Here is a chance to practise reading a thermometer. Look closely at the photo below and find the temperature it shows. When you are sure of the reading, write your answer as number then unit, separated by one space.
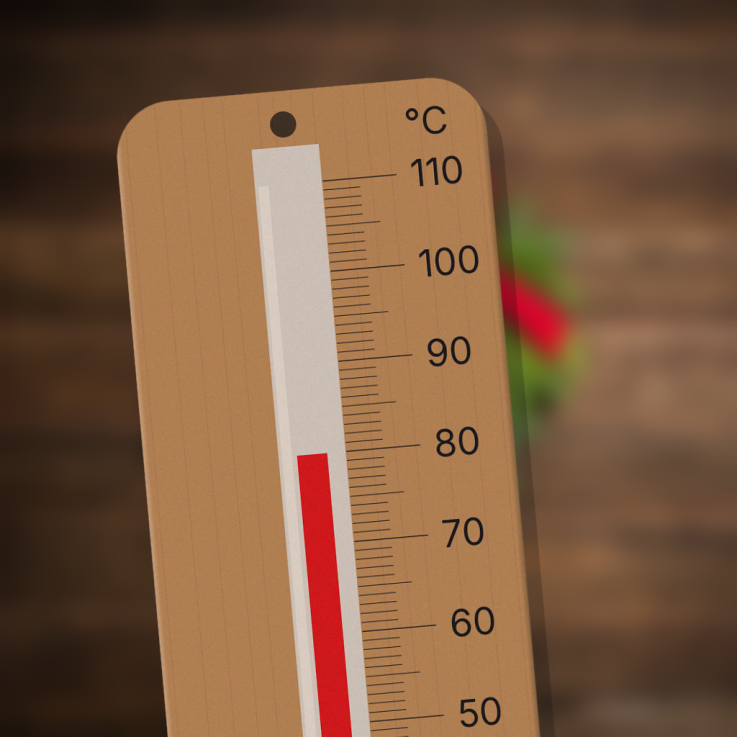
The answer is 80 °C
